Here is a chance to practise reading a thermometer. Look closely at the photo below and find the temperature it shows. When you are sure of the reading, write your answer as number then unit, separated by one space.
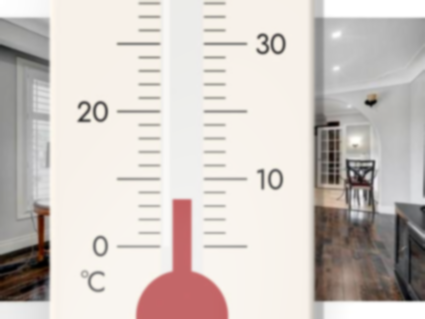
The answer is 7 °C
